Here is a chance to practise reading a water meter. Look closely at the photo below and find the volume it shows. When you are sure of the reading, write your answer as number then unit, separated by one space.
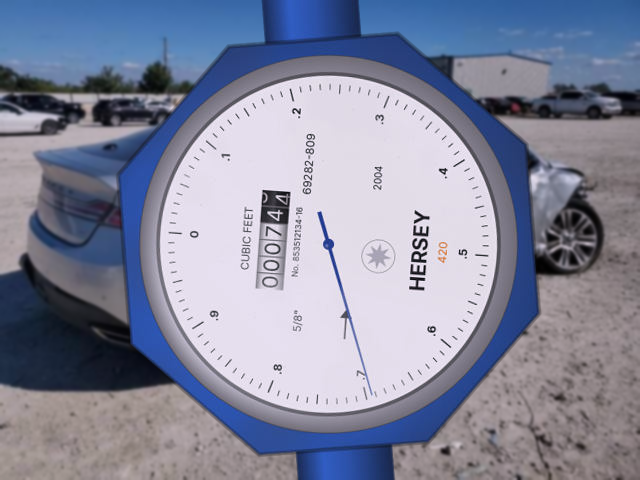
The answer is 743.69 ft³
